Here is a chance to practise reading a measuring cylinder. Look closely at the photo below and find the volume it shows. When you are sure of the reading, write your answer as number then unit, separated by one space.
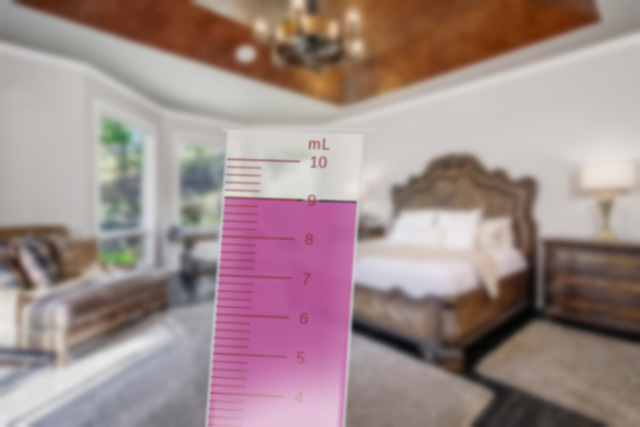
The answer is 9 mL
